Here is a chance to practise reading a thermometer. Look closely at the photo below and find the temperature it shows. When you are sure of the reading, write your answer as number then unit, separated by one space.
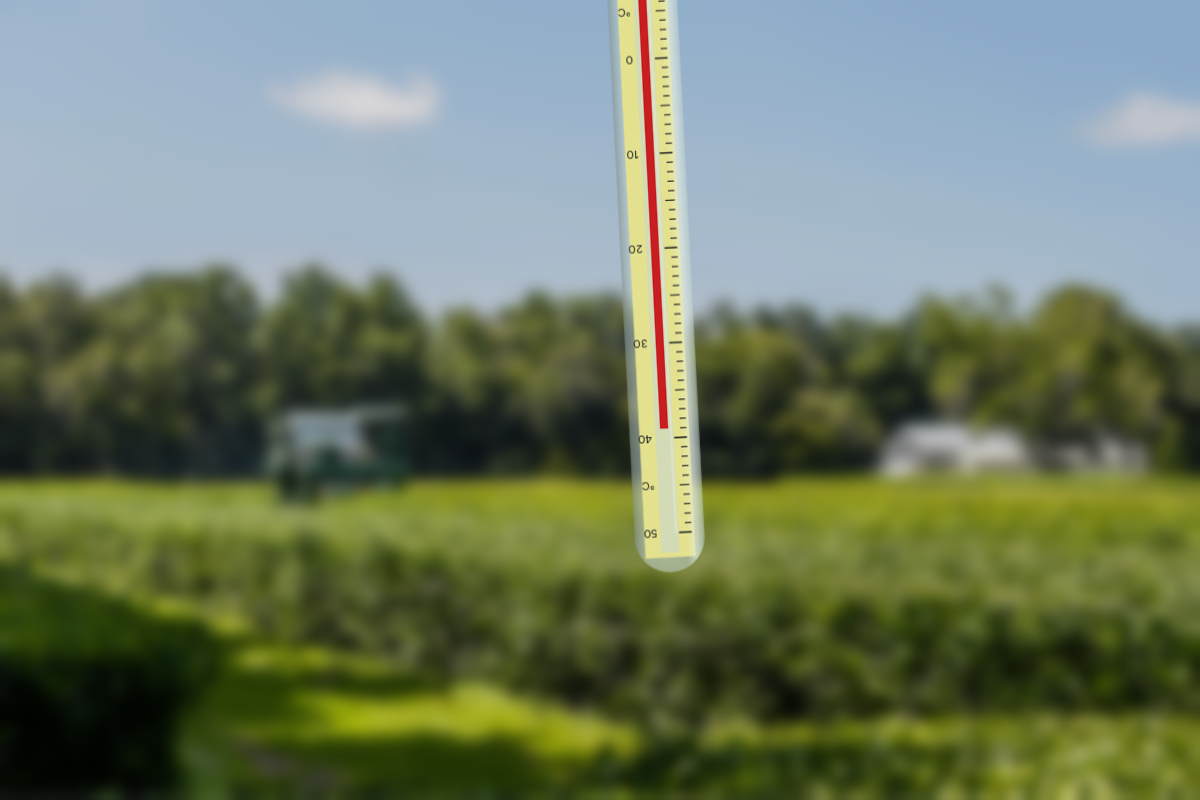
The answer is 39 °C
